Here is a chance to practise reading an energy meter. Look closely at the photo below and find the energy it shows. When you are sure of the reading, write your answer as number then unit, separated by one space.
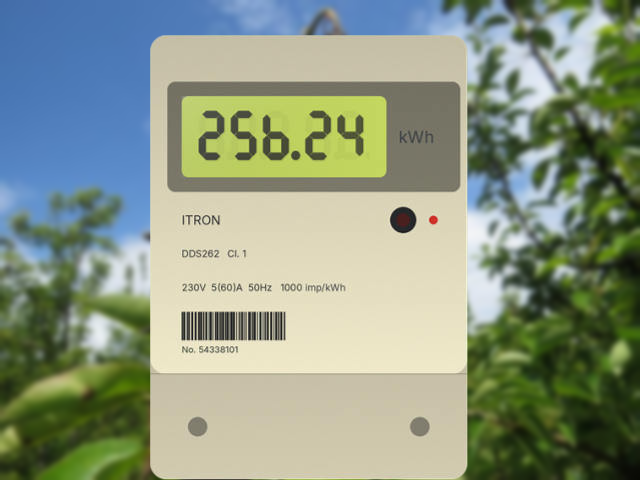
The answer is 256.24 kWh
